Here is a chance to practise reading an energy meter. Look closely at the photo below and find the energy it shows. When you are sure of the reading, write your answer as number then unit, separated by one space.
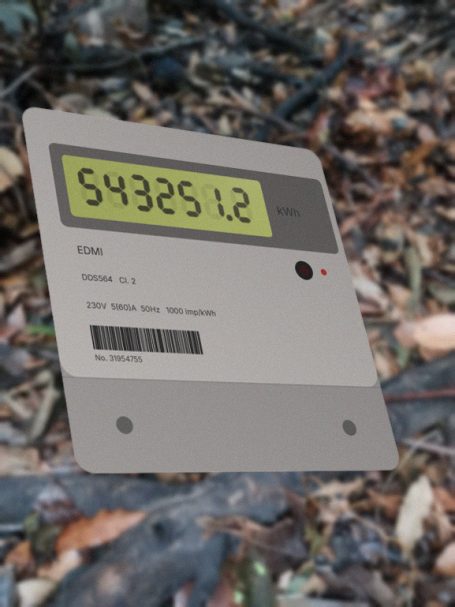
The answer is 543251.2 kWh
